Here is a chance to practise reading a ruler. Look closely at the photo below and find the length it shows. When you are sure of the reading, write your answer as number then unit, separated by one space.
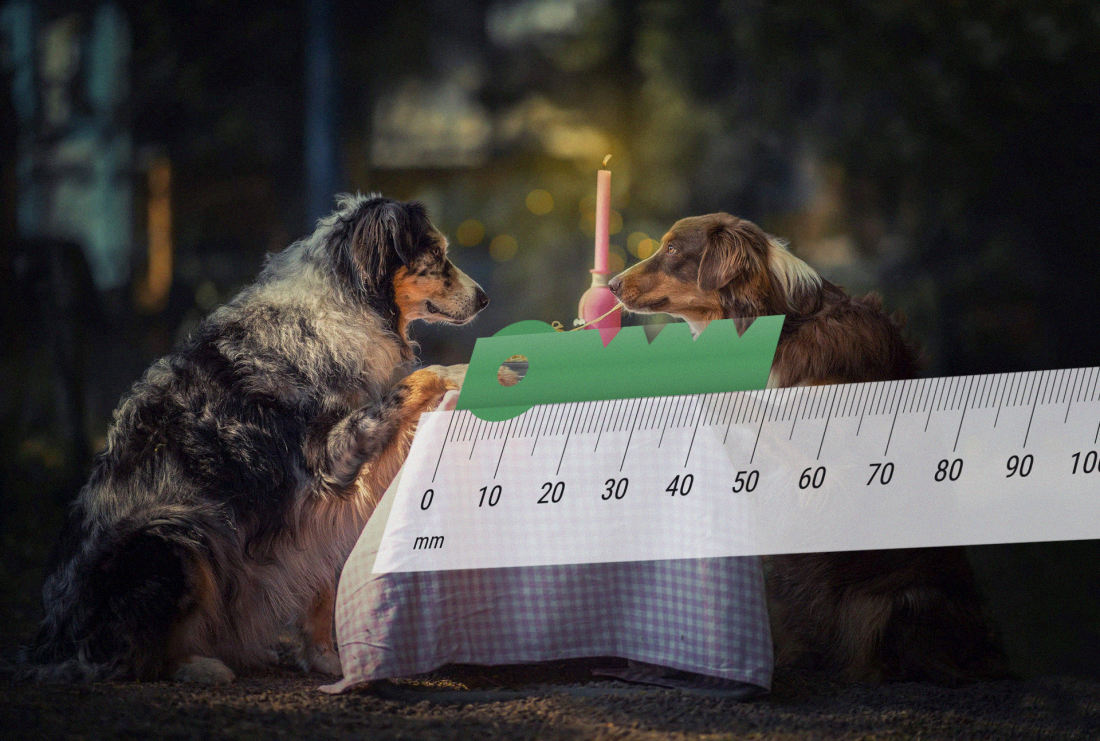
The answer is 49 mm
